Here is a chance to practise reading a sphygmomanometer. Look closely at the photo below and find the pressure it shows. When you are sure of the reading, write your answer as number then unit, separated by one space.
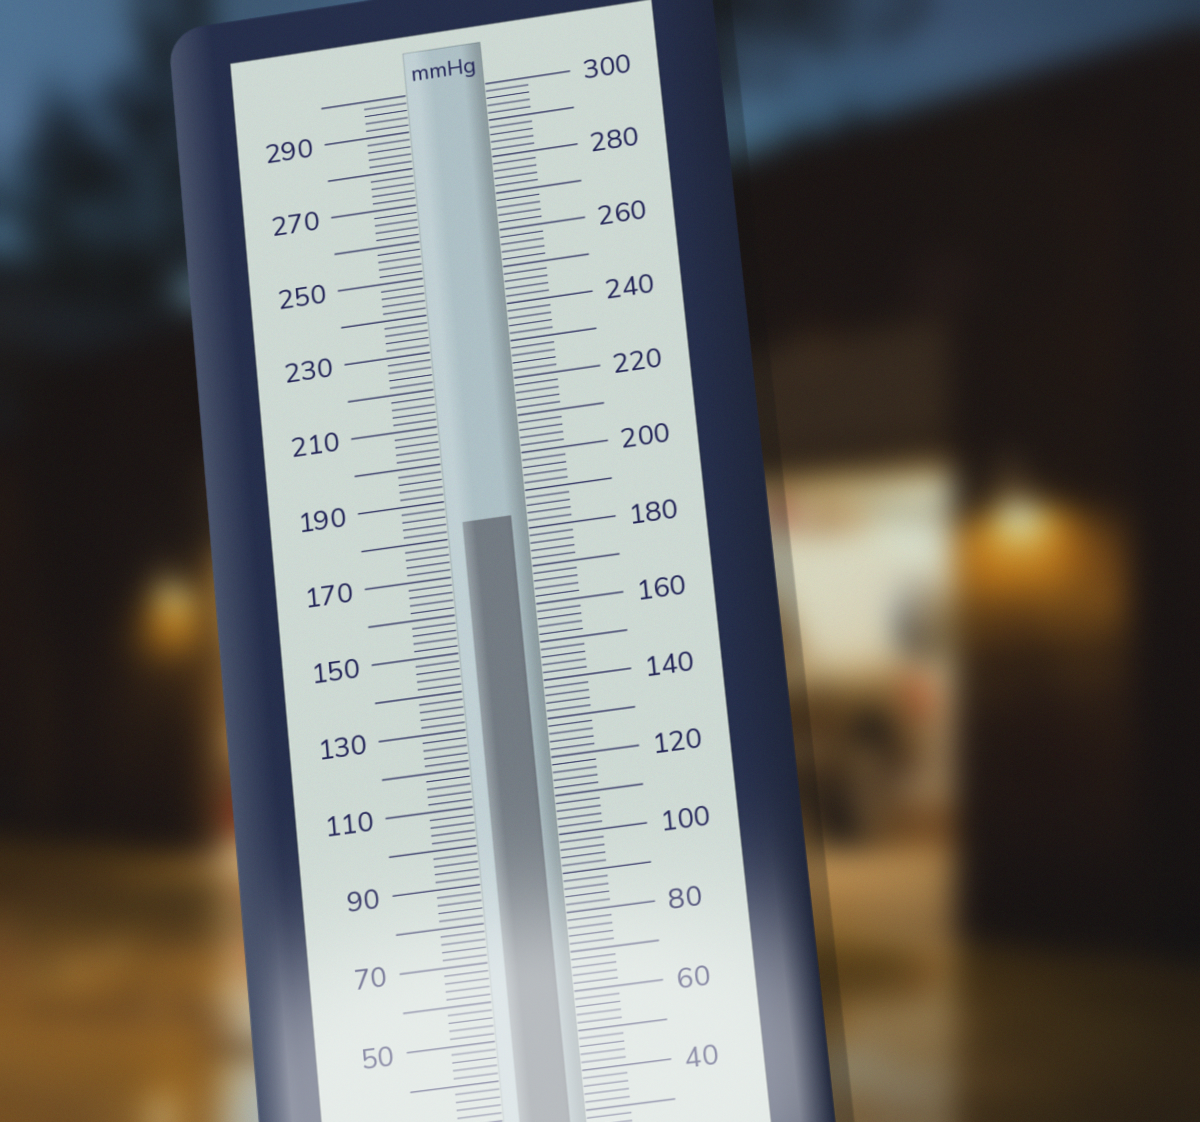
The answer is 184 mmHg
